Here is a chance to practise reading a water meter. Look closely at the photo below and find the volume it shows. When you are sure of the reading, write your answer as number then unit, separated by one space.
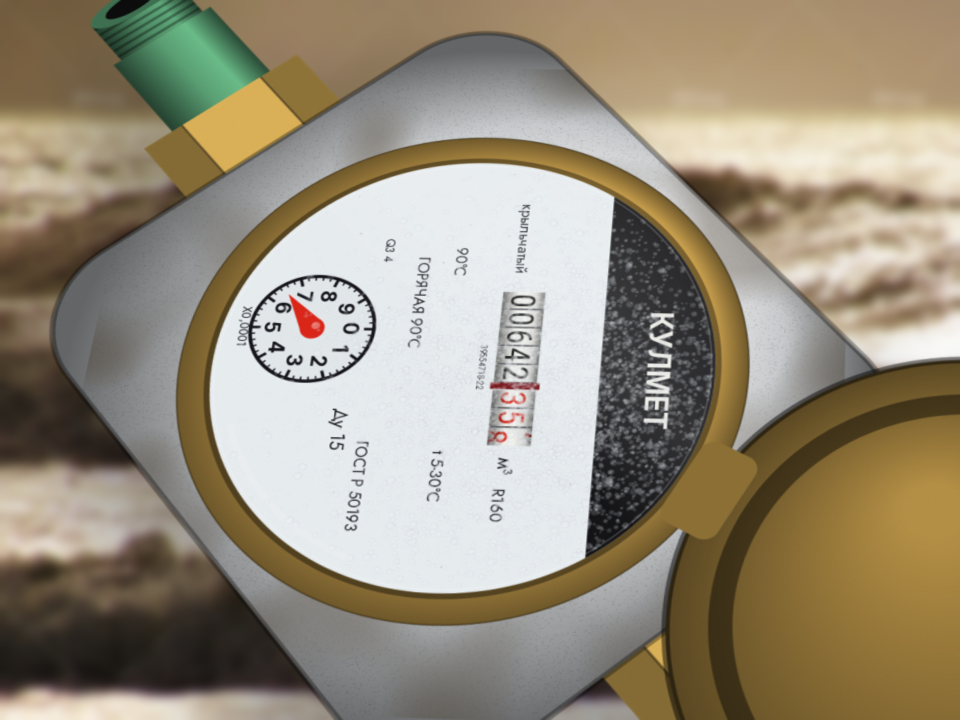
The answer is 642.3576 m³
